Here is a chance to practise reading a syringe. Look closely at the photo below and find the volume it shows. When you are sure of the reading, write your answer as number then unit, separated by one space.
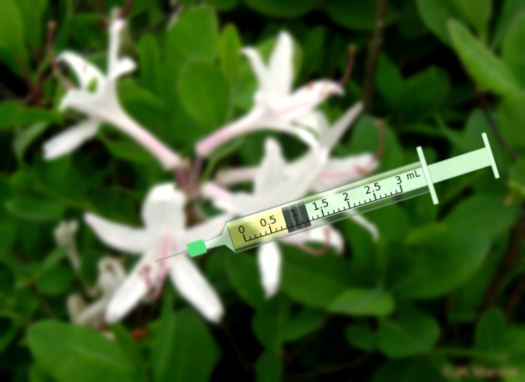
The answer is 0.8 mL
